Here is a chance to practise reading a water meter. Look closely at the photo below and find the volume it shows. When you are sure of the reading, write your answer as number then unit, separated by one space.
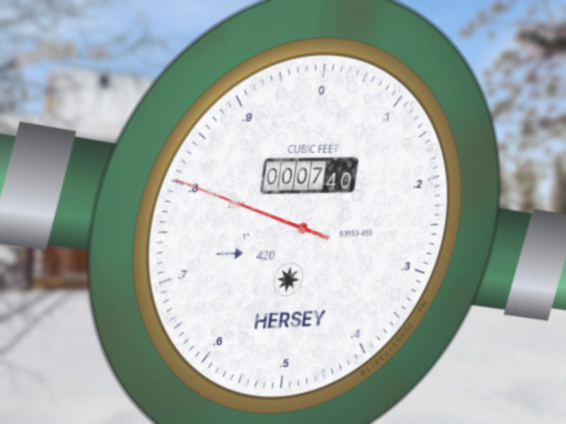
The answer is 739.80 ft³
